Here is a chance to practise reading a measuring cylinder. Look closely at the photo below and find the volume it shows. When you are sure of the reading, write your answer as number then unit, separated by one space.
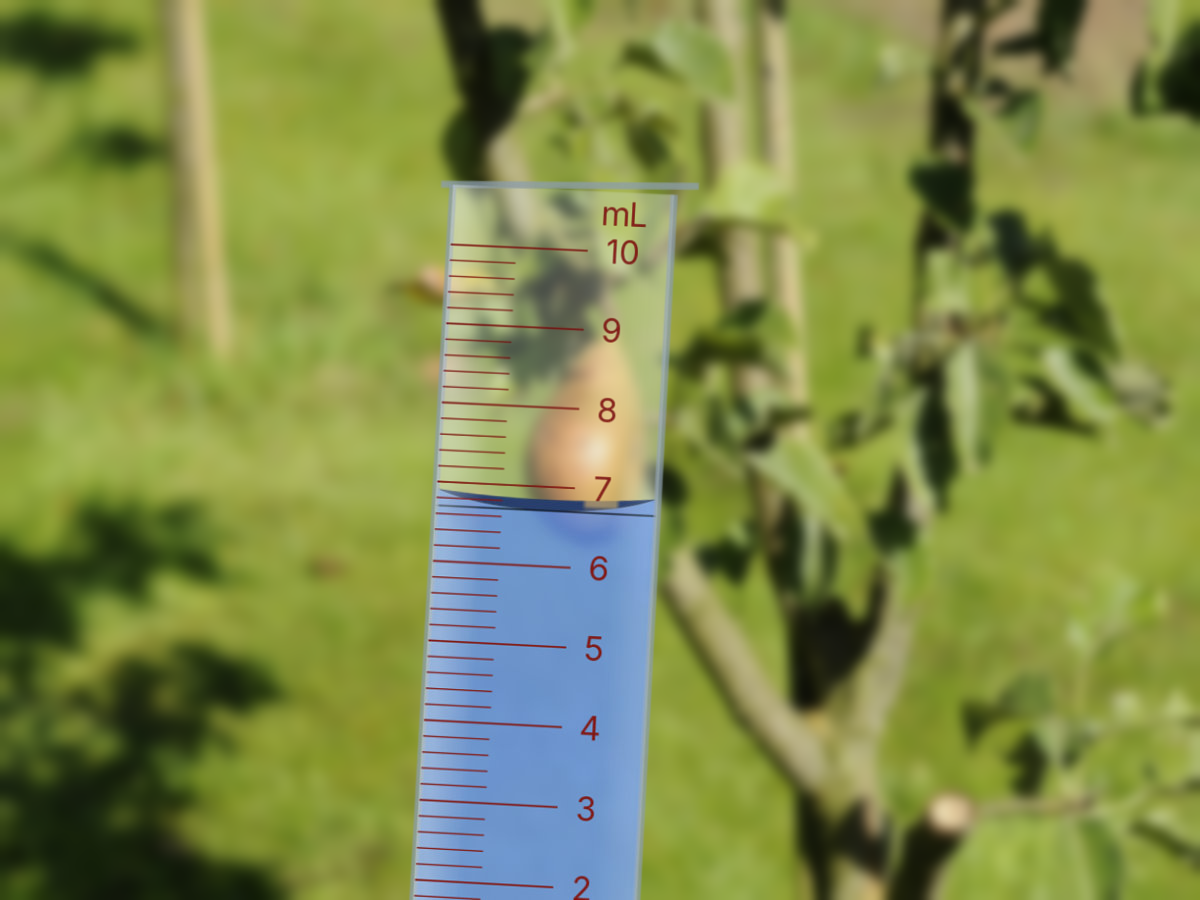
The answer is 6.7 mL
